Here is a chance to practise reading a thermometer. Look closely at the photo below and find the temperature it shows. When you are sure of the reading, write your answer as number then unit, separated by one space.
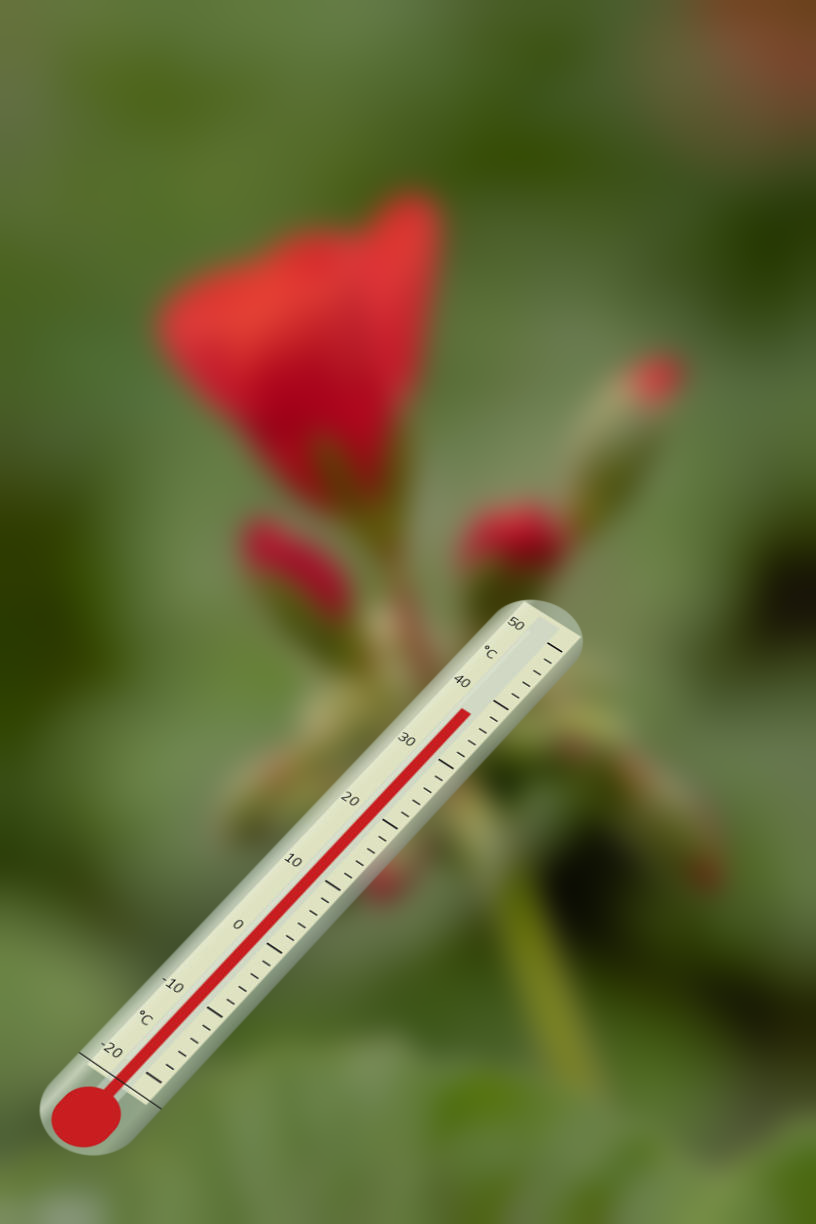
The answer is 37 °C
